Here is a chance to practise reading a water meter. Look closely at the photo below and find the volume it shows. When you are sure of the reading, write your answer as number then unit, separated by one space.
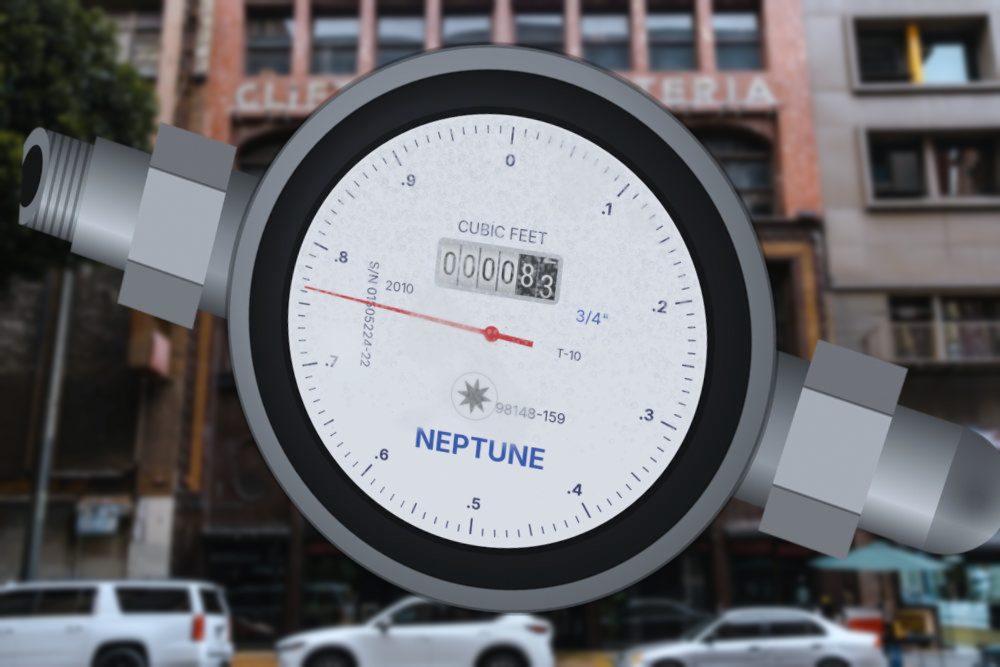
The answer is 82.76 ft³
